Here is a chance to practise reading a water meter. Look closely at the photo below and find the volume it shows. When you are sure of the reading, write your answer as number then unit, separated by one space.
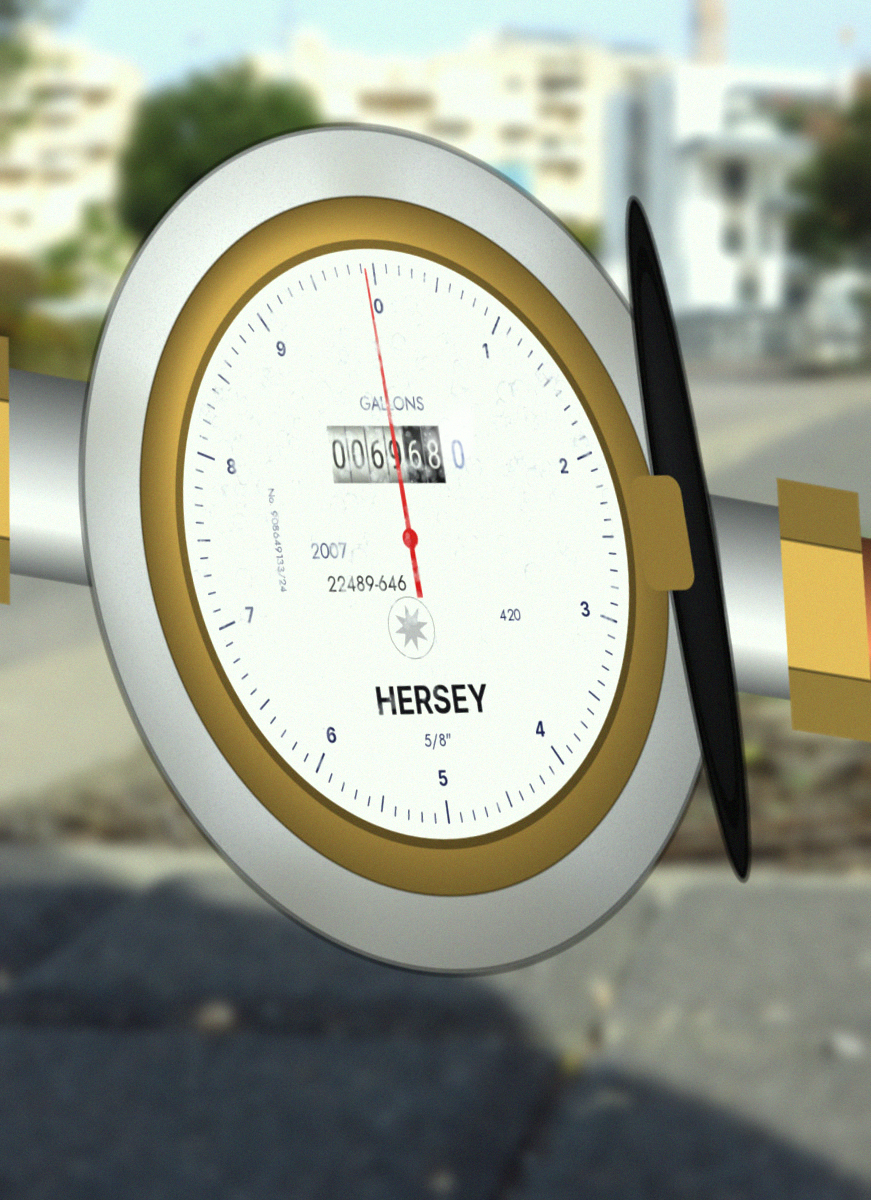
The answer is 69679.9 gal
